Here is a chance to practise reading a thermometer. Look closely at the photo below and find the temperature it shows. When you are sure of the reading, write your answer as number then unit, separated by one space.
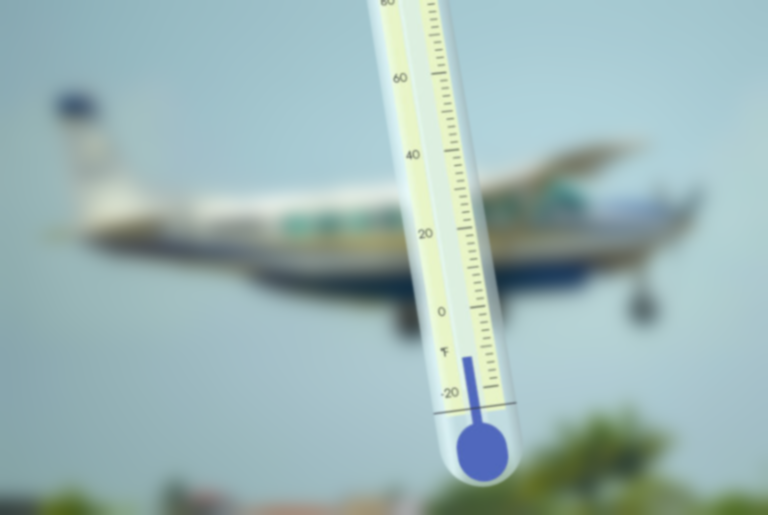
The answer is -12 °F
